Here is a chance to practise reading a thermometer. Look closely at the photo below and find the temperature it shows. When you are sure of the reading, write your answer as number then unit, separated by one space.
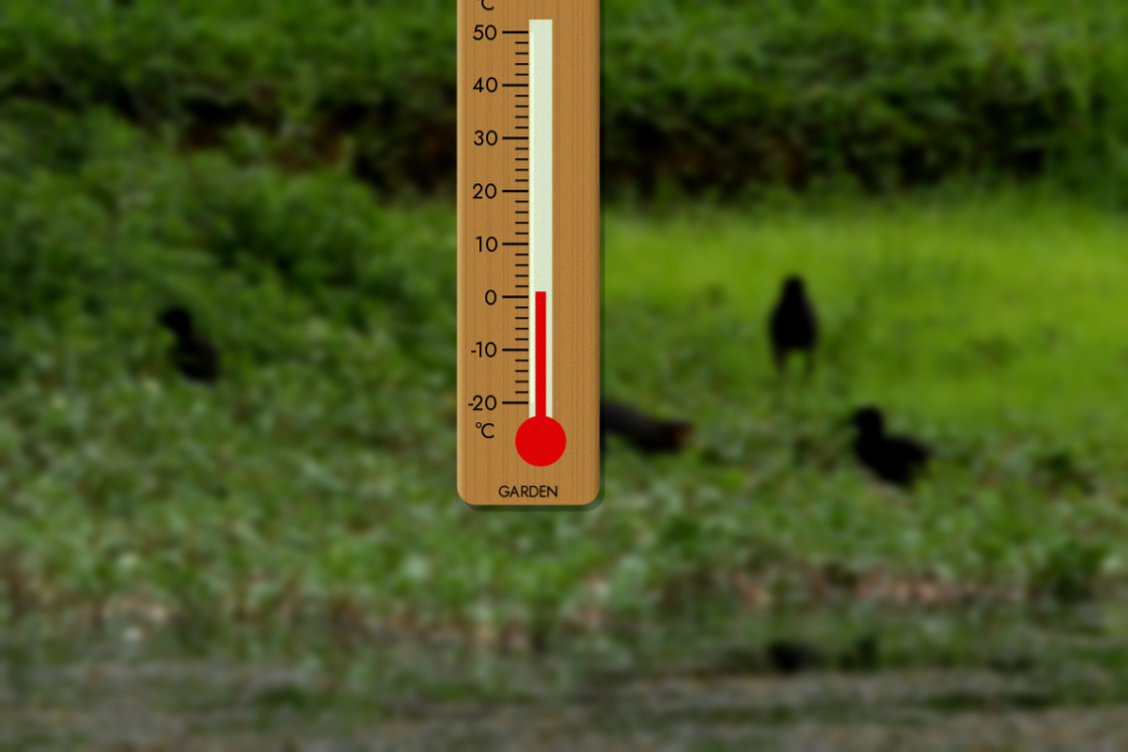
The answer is 1 °C
